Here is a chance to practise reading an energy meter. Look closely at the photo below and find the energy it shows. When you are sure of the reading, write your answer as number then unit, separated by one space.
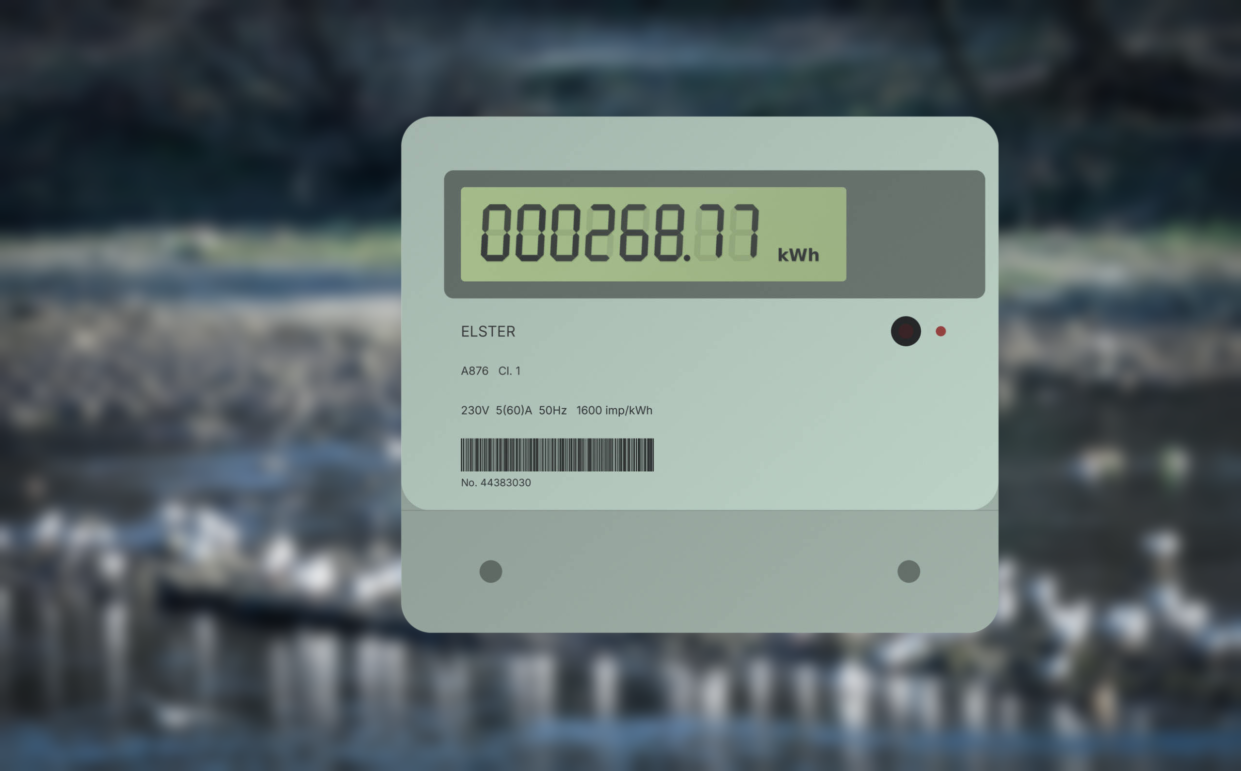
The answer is 268.77 kWh
